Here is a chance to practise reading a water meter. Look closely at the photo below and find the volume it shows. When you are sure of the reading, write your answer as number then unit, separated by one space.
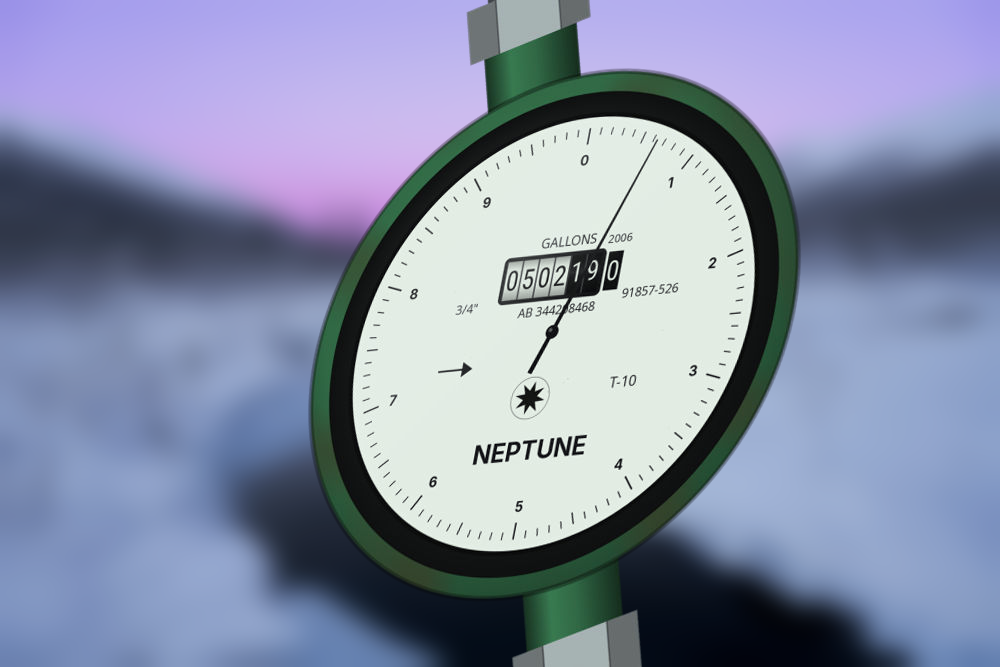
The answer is 502190.6 gal
